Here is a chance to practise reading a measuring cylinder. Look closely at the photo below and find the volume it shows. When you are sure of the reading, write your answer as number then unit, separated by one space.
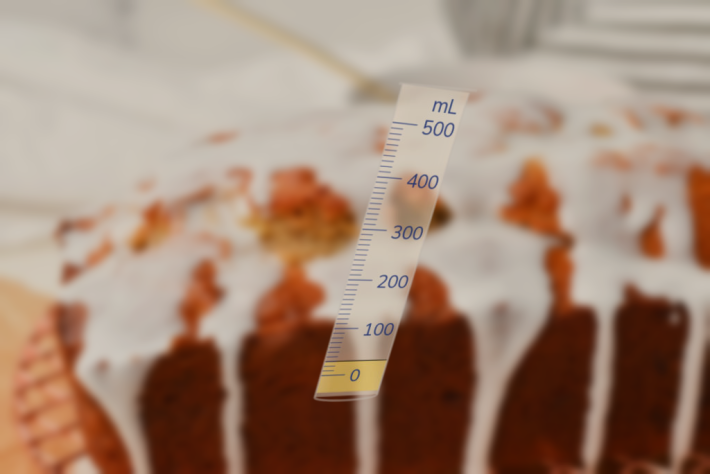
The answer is 30 mL
